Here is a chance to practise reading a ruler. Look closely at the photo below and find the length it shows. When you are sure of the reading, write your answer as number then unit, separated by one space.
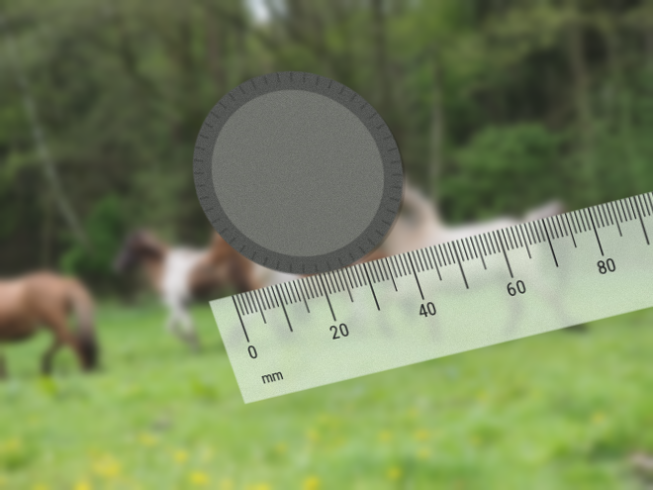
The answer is 45 mm
